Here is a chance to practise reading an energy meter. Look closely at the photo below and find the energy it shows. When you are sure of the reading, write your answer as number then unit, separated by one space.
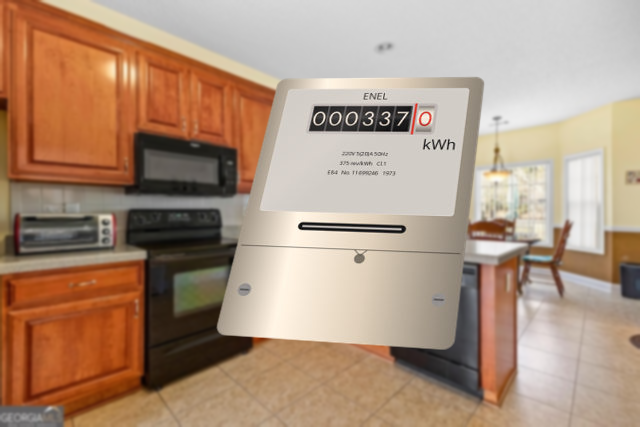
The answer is 337.0 kWh
